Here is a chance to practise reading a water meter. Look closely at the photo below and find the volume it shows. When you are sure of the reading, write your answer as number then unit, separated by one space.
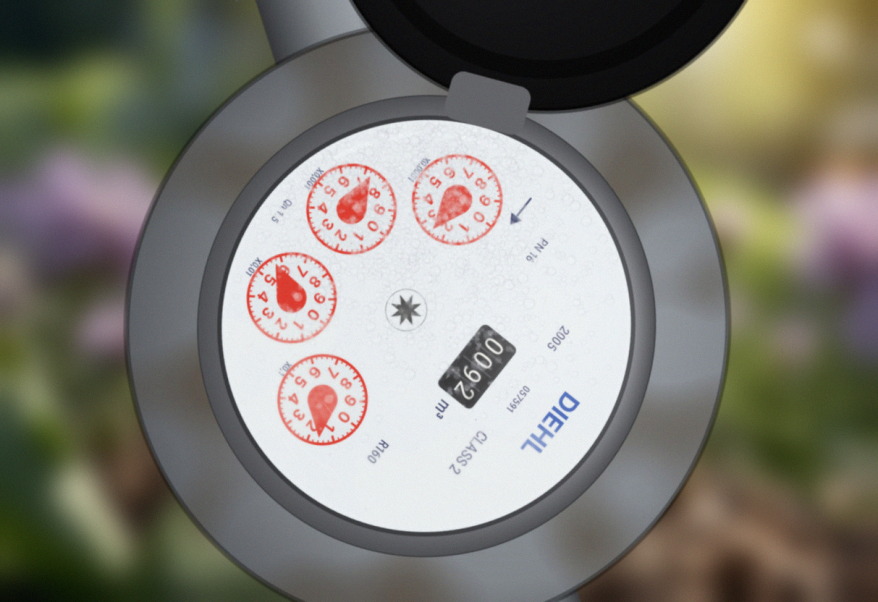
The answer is 92.1572 m³
